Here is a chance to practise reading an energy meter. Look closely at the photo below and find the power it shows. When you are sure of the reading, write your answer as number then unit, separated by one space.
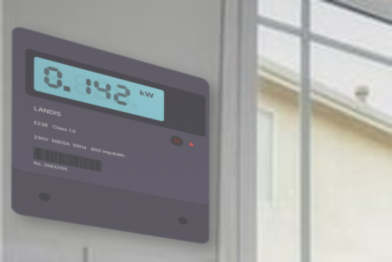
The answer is 0.142 kW
